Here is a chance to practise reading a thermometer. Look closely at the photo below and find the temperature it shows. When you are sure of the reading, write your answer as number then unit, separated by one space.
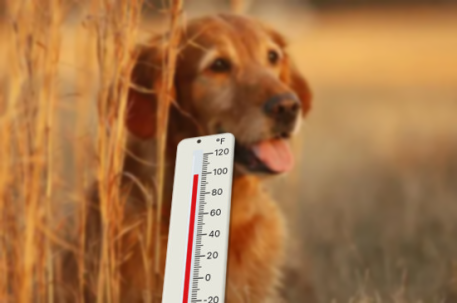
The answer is 100 °F
